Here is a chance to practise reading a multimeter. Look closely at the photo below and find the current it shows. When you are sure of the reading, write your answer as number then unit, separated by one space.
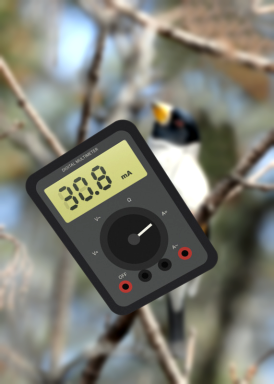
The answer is 30.8 mA
